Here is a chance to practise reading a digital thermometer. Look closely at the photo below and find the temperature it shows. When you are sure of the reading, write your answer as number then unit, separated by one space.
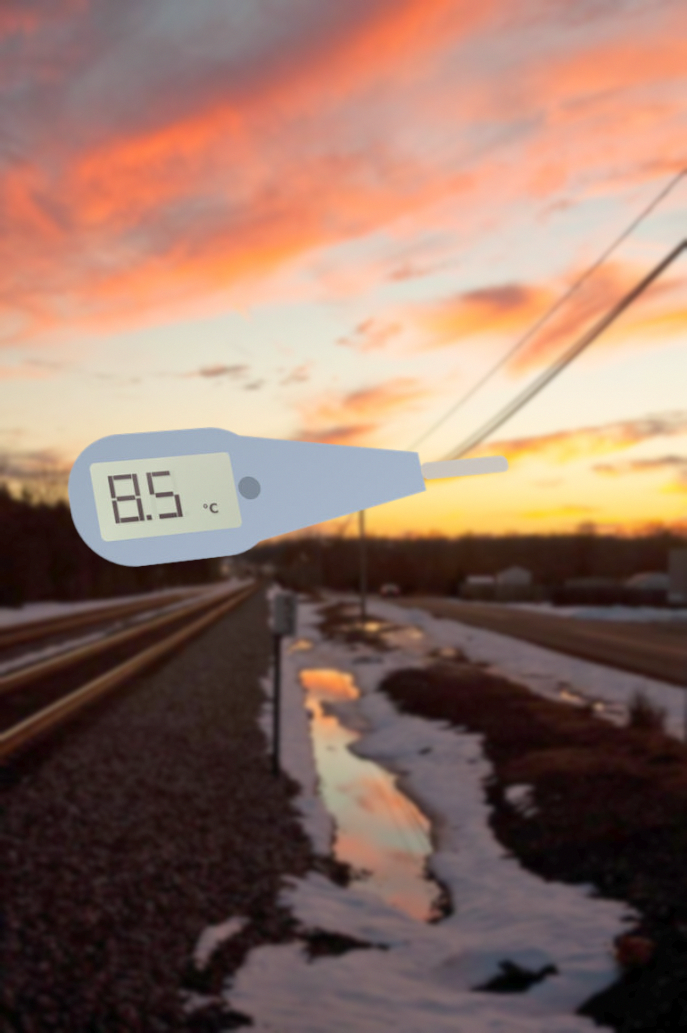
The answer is 8.5 °C
